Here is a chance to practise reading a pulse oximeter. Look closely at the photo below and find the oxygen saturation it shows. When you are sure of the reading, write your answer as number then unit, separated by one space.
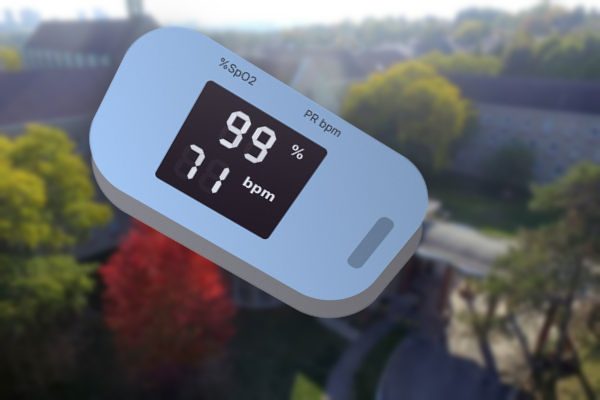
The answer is 99 %
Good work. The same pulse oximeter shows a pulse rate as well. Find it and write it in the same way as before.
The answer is 71 bpm
